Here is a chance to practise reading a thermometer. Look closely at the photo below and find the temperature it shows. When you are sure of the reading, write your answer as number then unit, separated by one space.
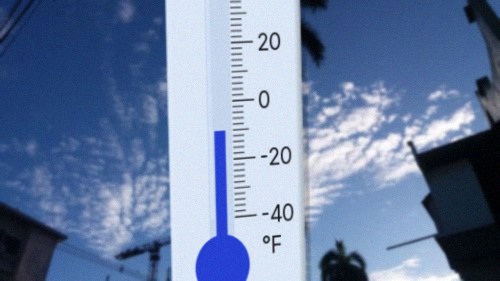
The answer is -10 °F
